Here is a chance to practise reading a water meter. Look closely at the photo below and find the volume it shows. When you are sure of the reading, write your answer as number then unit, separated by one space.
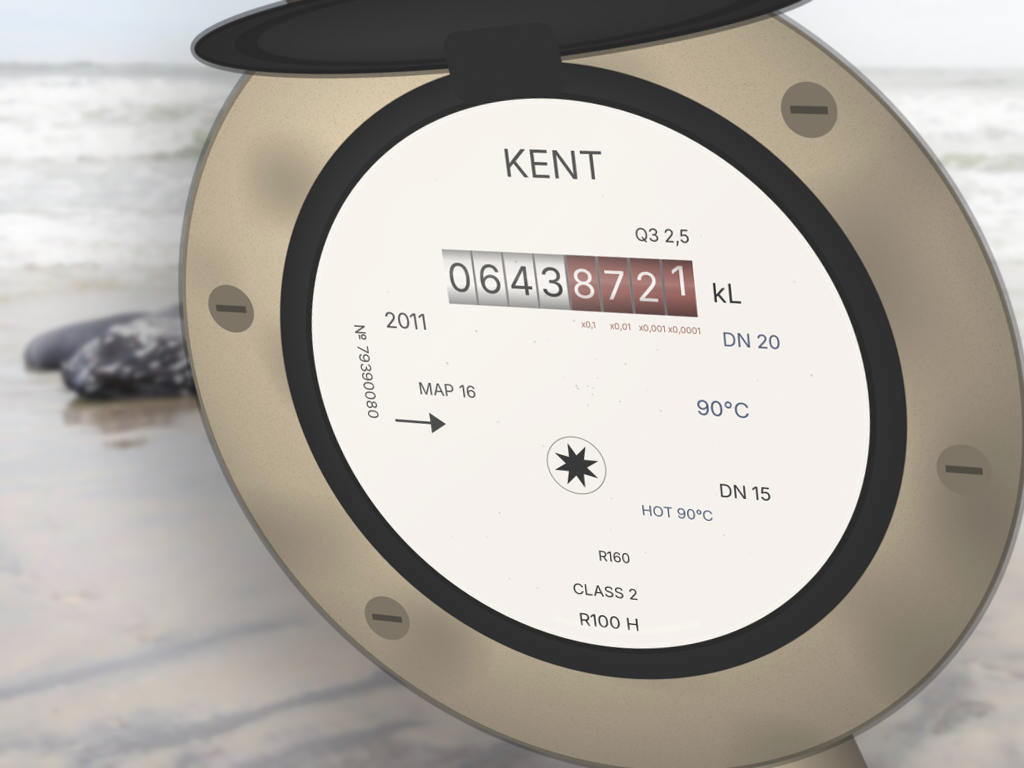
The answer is 643.8721 kL
